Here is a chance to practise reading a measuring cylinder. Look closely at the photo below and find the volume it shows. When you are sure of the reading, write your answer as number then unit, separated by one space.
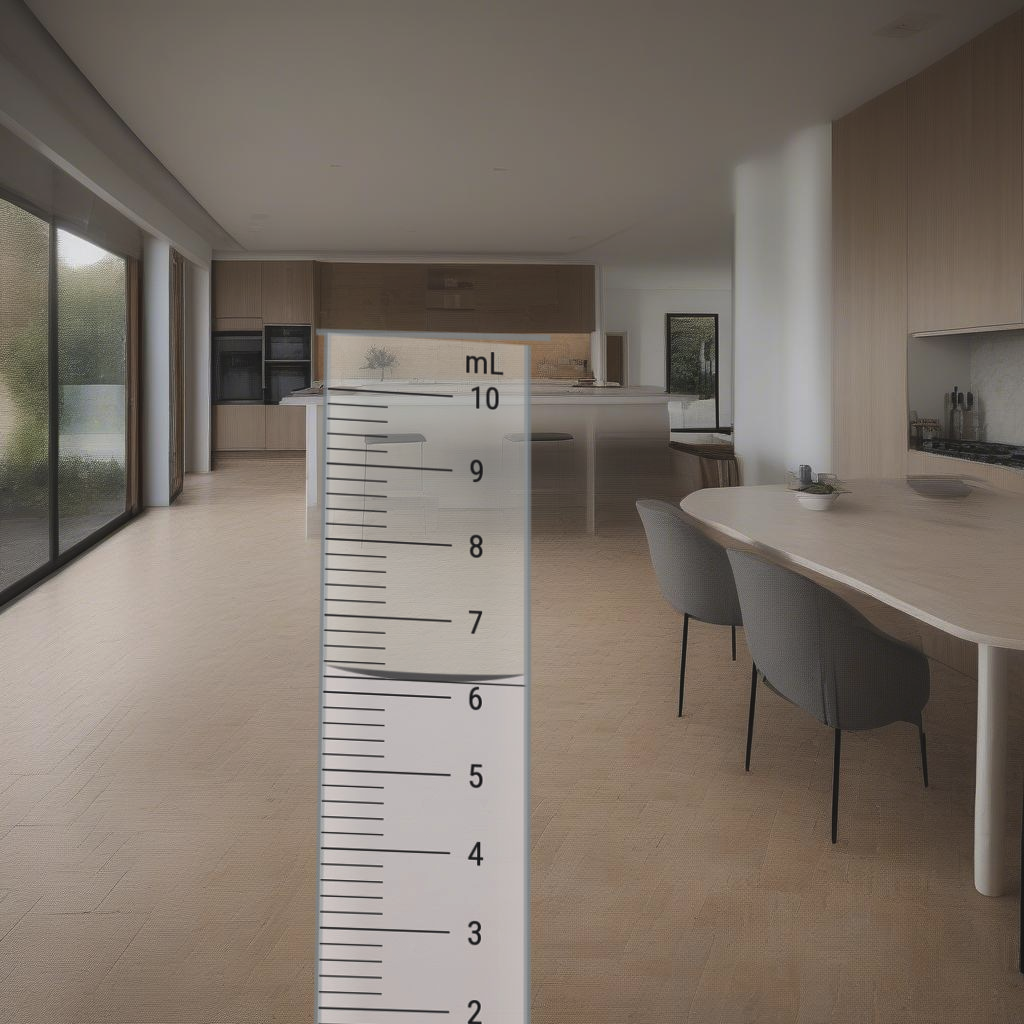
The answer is 6.2 mL
